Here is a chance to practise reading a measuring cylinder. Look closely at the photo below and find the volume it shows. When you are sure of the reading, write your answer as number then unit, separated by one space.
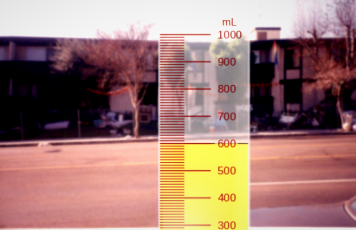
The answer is 600 mL
